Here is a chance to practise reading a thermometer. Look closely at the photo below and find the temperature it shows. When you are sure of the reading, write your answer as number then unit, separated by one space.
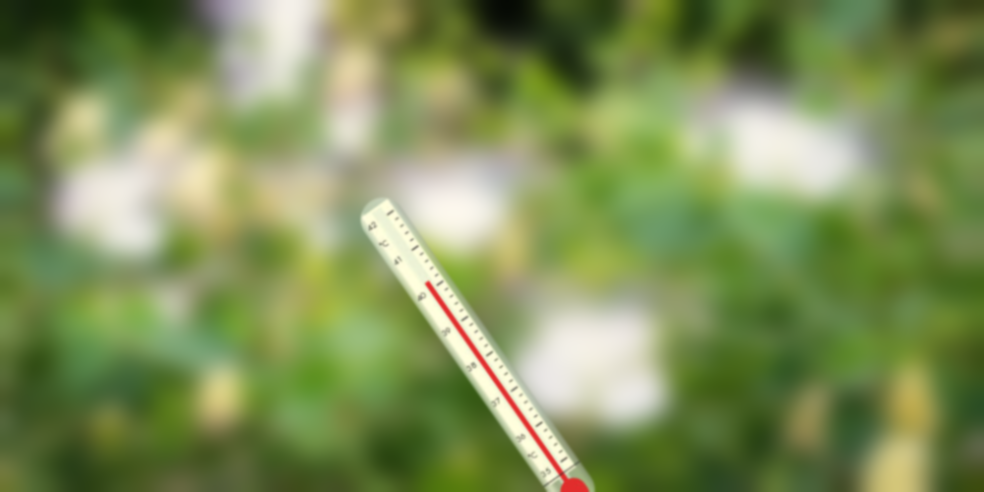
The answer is 40.2 °C
